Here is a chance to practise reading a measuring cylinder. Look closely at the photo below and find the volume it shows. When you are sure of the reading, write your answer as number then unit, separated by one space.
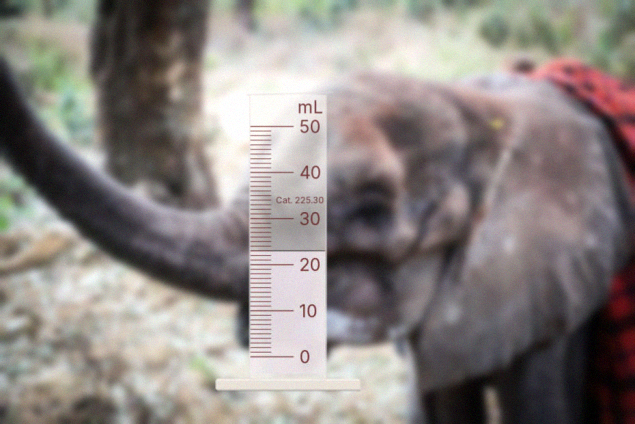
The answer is 23 mL
